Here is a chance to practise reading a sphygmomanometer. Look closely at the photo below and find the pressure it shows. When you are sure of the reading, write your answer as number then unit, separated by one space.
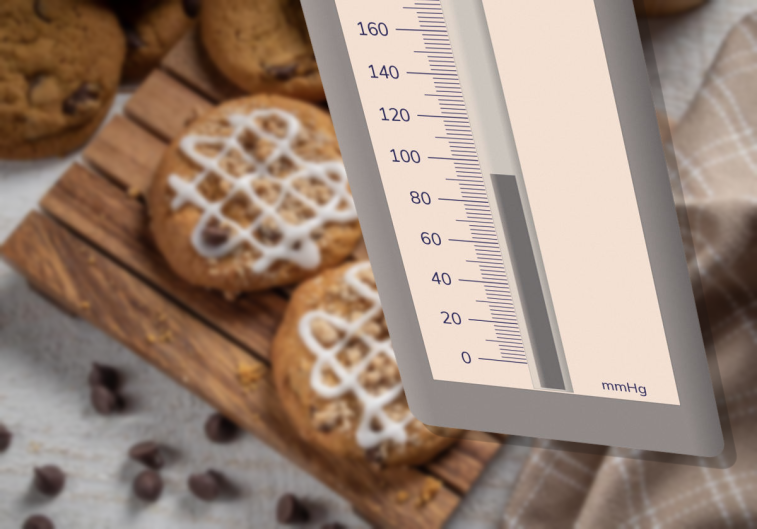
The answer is 94 mmHg
